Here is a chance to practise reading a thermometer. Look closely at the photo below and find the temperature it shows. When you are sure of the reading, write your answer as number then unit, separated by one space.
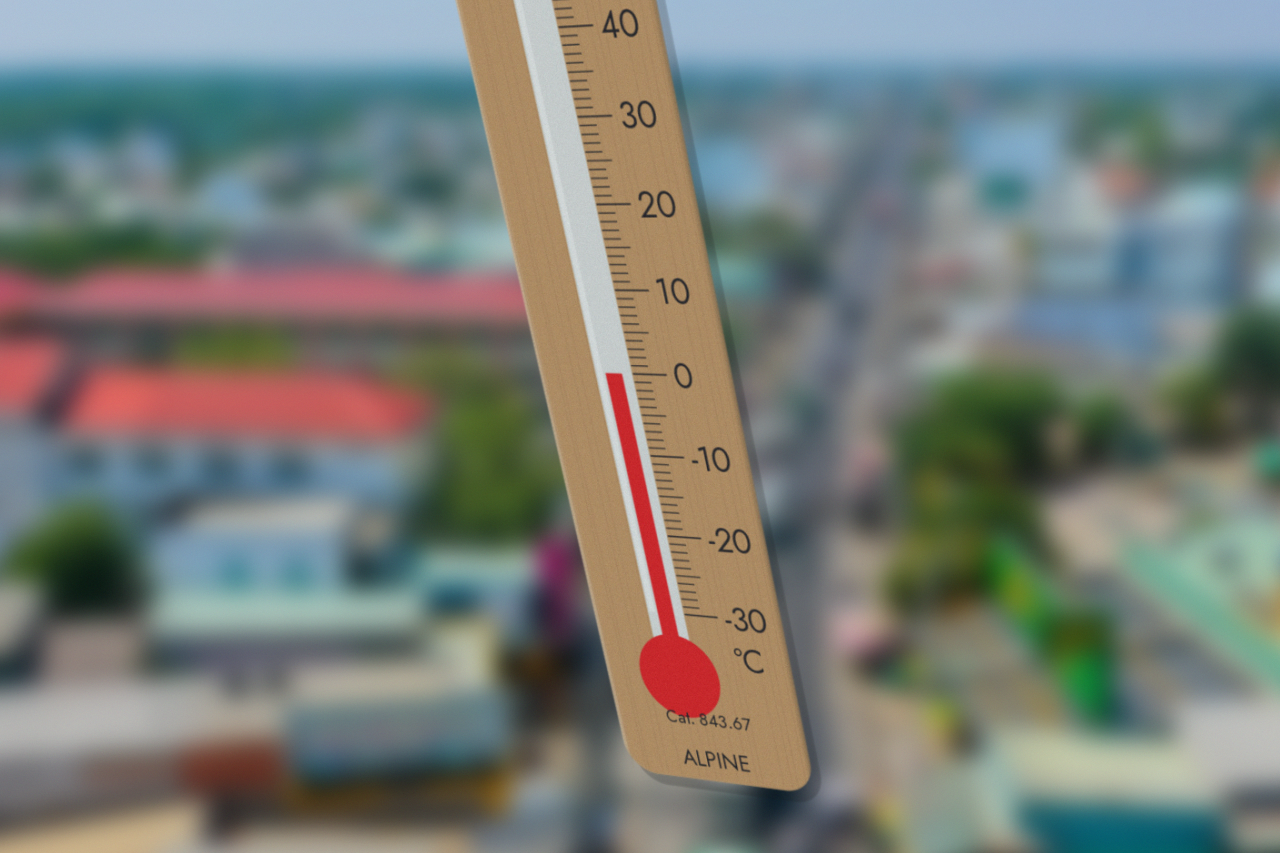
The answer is 0 °C
